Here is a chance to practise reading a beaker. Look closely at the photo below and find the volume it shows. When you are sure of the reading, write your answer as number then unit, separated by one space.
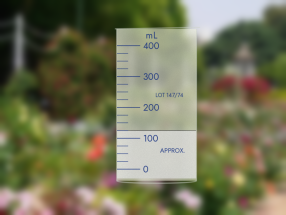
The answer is 125 mL
